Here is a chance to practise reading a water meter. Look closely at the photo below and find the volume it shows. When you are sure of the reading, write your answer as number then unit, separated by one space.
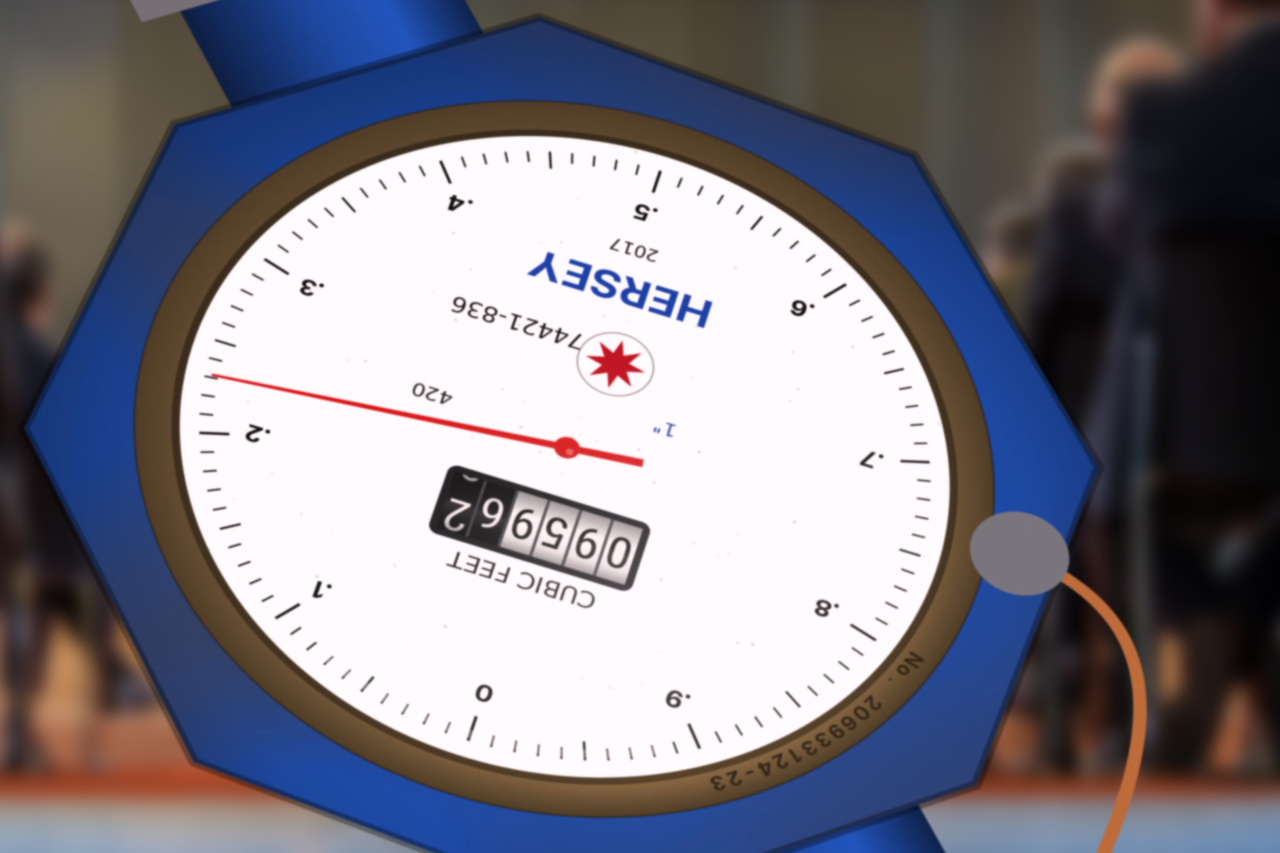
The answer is 95962.23 ft³
